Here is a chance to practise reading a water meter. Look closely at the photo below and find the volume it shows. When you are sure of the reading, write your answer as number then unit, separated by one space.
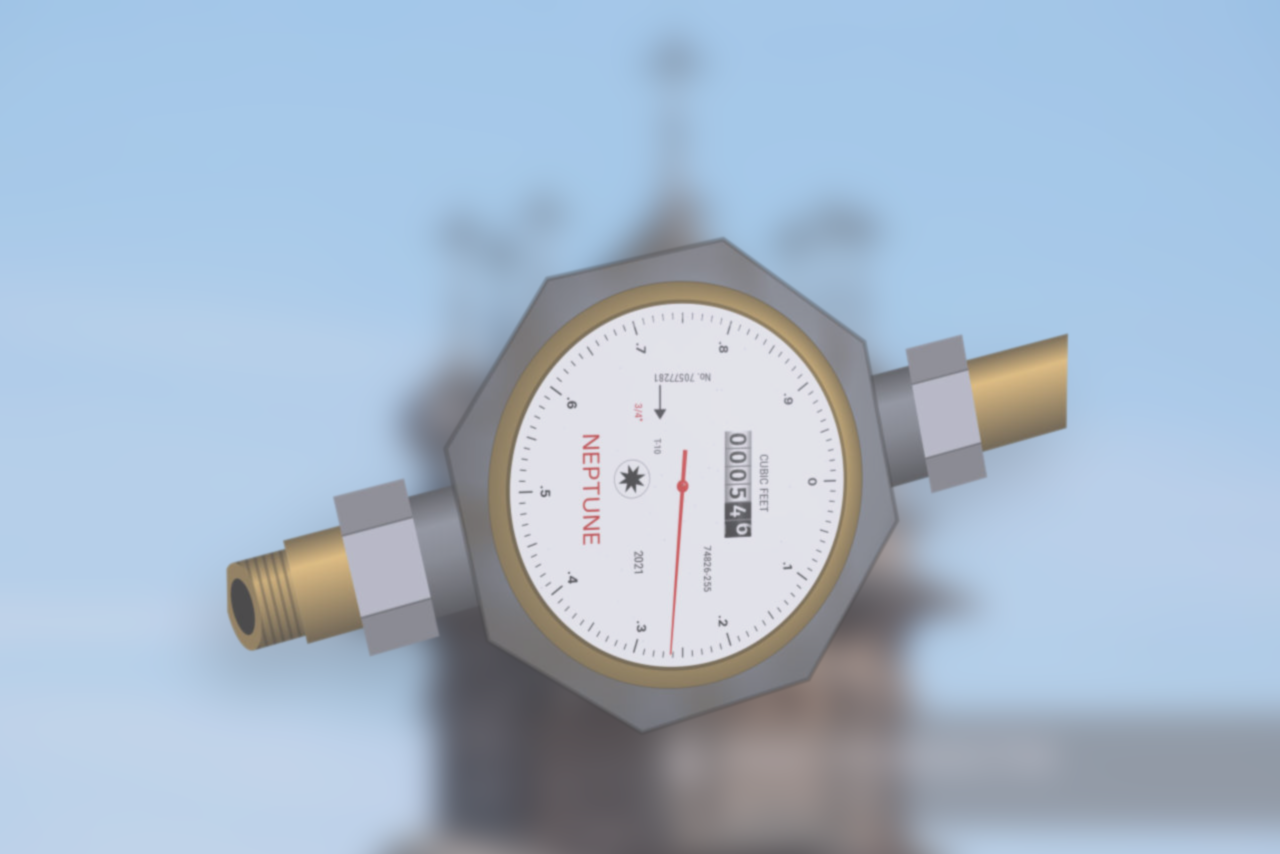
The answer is 546.26 ft³
